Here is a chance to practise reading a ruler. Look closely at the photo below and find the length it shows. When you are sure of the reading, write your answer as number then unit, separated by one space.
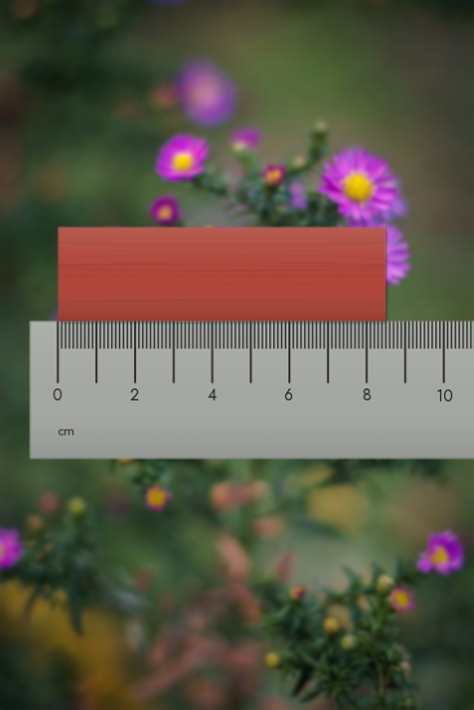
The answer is 8.5 cm
